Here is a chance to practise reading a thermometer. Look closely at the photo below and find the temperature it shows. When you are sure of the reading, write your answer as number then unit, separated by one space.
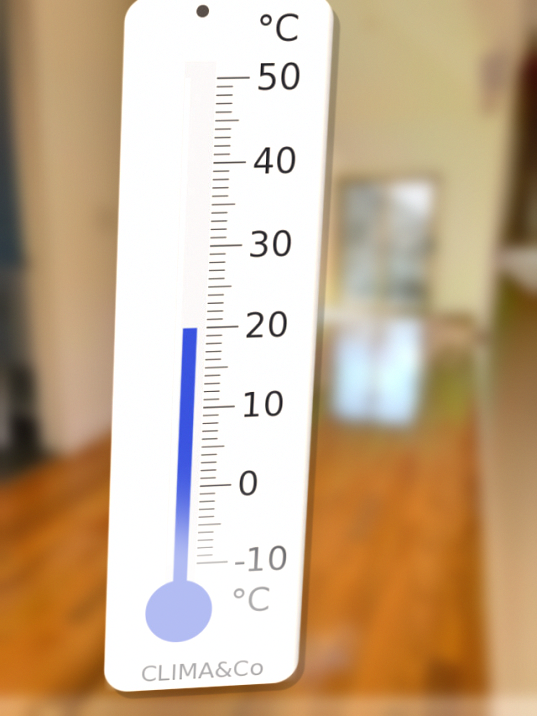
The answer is 20 °C
